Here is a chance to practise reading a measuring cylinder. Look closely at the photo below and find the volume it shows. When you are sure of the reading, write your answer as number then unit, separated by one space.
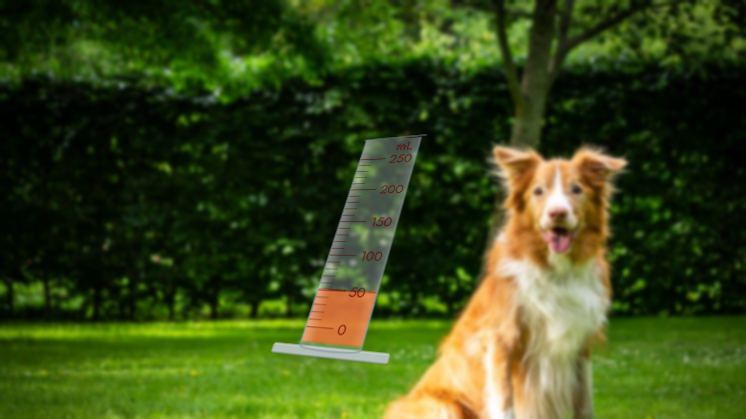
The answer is 50 mL
